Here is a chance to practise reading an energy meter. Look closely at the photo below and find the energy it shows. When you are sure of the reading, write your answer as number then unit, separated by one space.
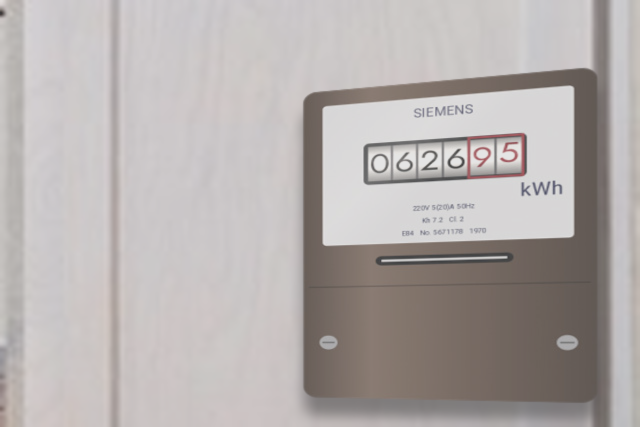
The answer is 626.95 kWh
